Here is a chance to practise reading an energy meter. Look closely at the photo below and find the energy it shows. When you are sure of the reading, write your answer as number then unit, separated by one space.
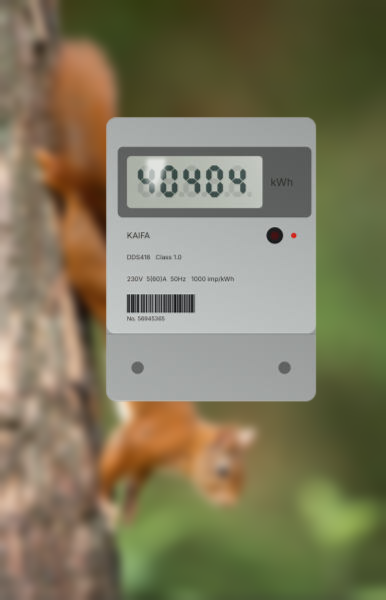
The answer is 40404 kWh
